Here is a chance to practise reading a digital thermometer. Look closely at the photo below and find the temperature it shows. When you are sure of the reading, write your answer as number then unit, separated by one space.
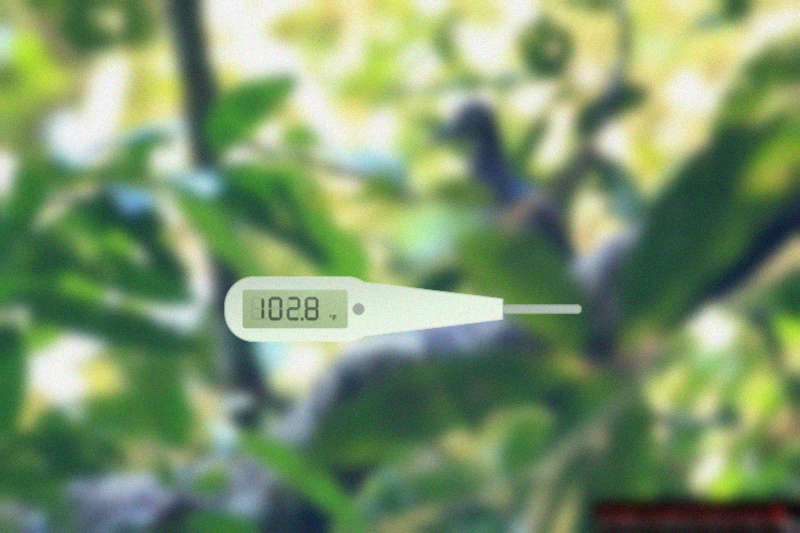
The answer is 102.8 °F
